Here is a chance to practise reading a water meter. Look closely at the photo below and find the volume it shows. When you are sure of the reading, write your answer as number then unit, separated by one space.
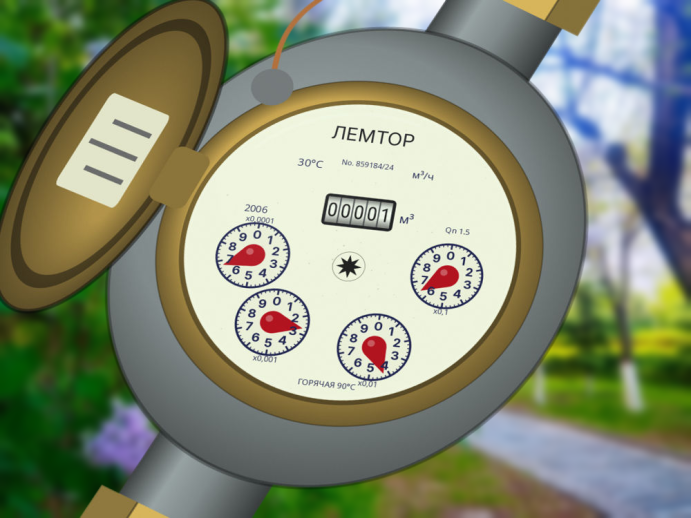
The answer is 1.6426 m³
